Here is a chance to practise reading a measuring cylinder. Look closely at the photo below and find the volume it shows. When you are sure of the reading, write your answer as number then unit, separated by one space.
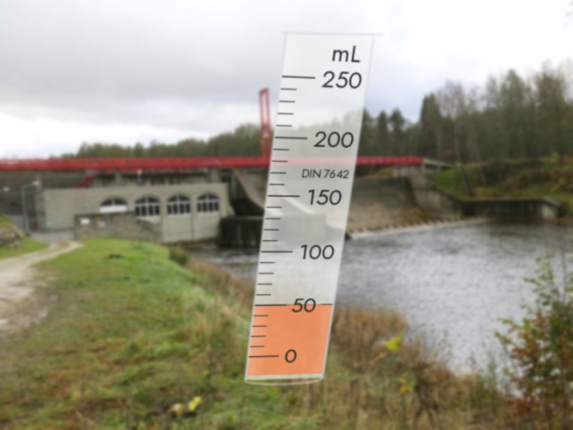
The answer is 50 mL
